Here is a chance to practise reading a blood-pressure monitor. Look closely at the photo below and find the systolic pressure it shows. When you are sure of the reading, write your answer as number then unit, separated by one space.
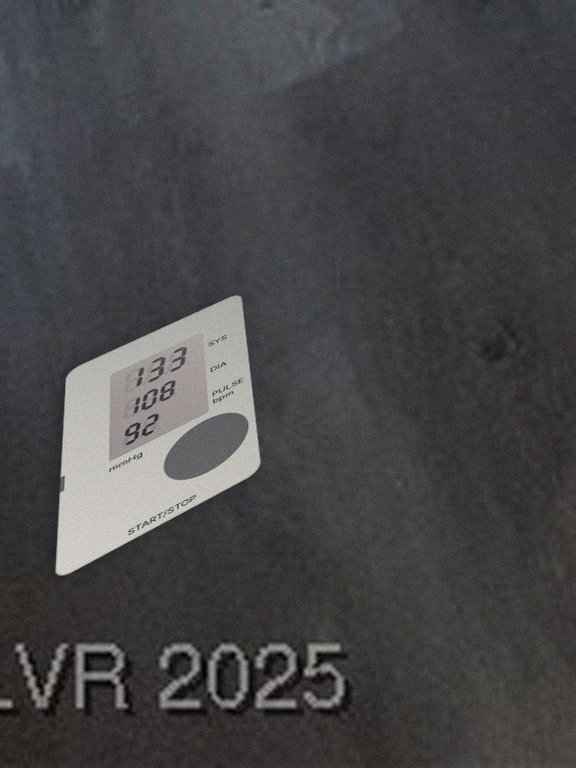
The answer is 133 mmHg
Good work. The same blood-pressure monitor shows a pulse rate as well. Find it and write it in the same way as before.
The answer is 92 bpm
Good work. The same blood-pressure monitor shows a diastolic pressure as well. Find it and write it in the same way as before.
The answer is 108 mmHg
